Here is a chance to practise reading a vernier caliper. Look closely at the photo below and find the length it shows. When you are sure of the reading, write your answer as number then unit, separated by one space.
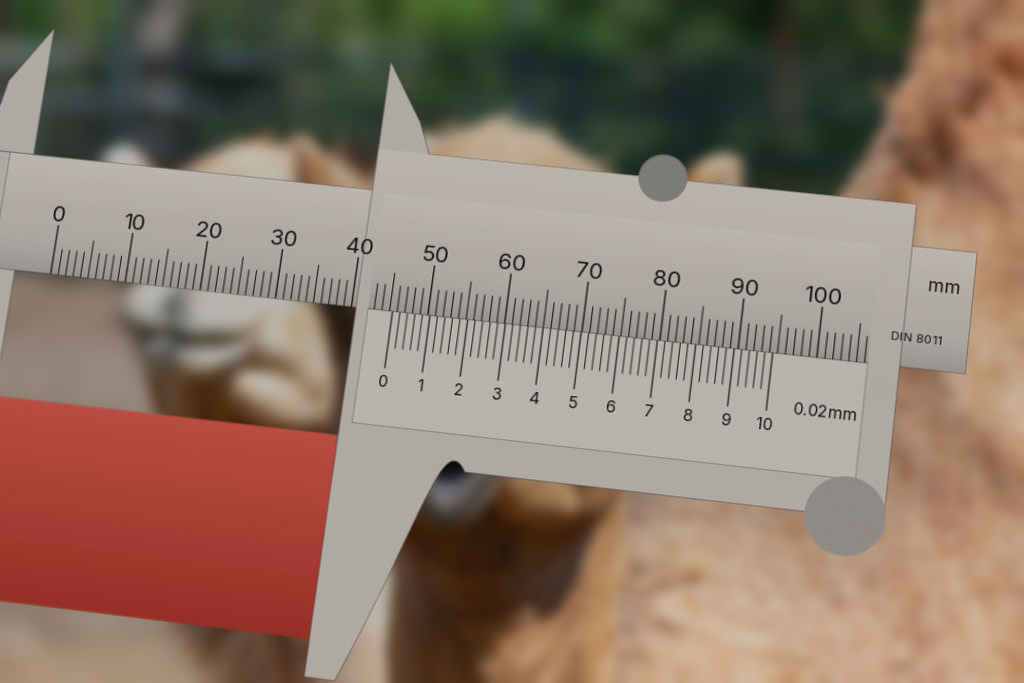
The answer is 45.4 mm
